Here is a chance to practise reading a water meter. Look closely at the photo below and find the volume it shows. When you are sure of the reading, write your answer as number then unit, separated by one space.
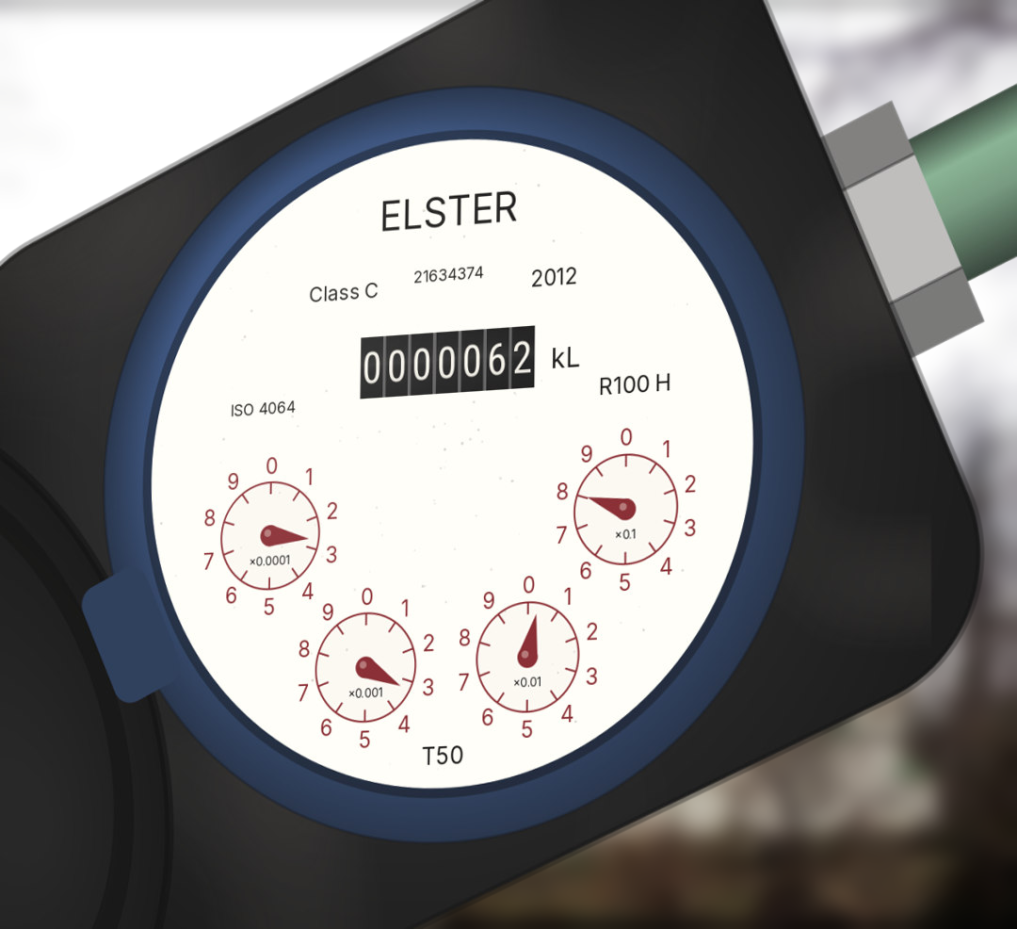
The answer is 62.8032 kL
